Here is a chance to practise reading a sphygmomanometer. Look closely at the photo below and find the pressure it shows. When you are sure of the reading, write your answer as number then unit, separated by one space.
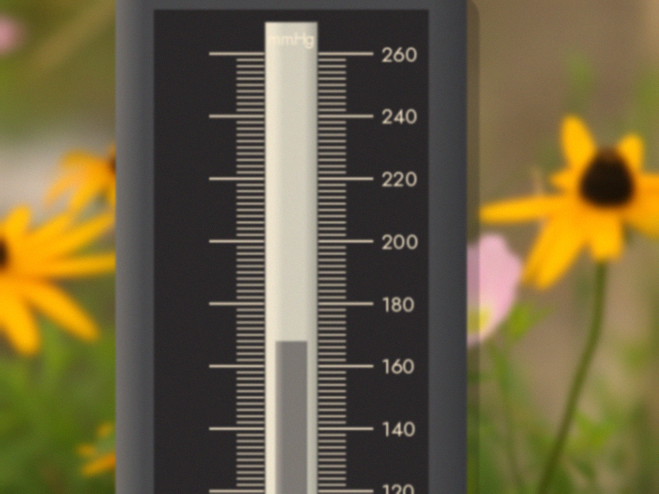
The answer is 168 mmHg
